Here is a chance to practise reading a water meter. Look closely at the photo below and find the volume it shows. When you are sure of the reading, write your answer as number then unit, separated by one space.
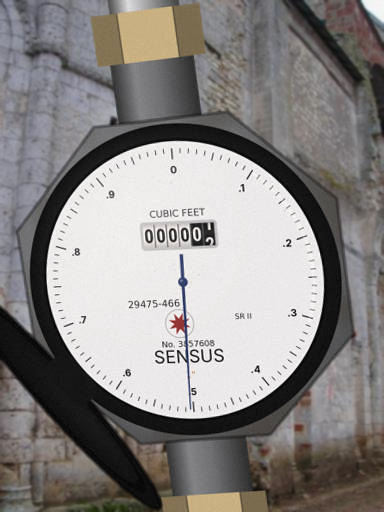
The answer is 1.50 ft³
